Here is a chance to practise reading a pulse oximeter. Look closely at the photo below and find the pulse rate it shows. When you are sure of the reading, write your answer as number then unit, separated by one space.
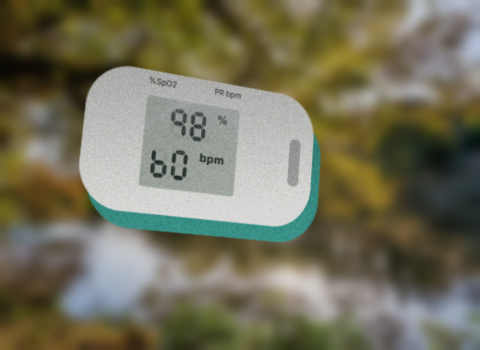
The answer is 60 bpm
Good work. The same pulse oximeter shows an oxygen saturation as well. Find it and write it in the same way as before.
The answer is 98 %
